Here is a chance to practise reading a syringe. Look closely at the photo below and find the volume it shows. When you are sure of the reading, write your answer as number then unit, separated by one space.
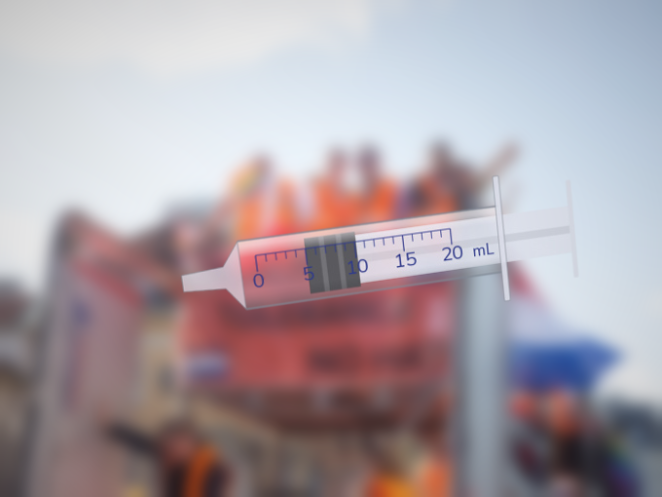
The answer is 5 mL
